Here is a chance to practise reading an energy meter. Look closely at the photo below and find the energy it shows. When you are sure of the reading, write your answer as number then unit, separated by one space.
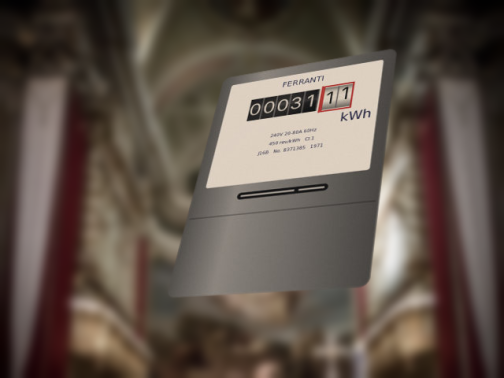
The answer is 31.11 kWh
